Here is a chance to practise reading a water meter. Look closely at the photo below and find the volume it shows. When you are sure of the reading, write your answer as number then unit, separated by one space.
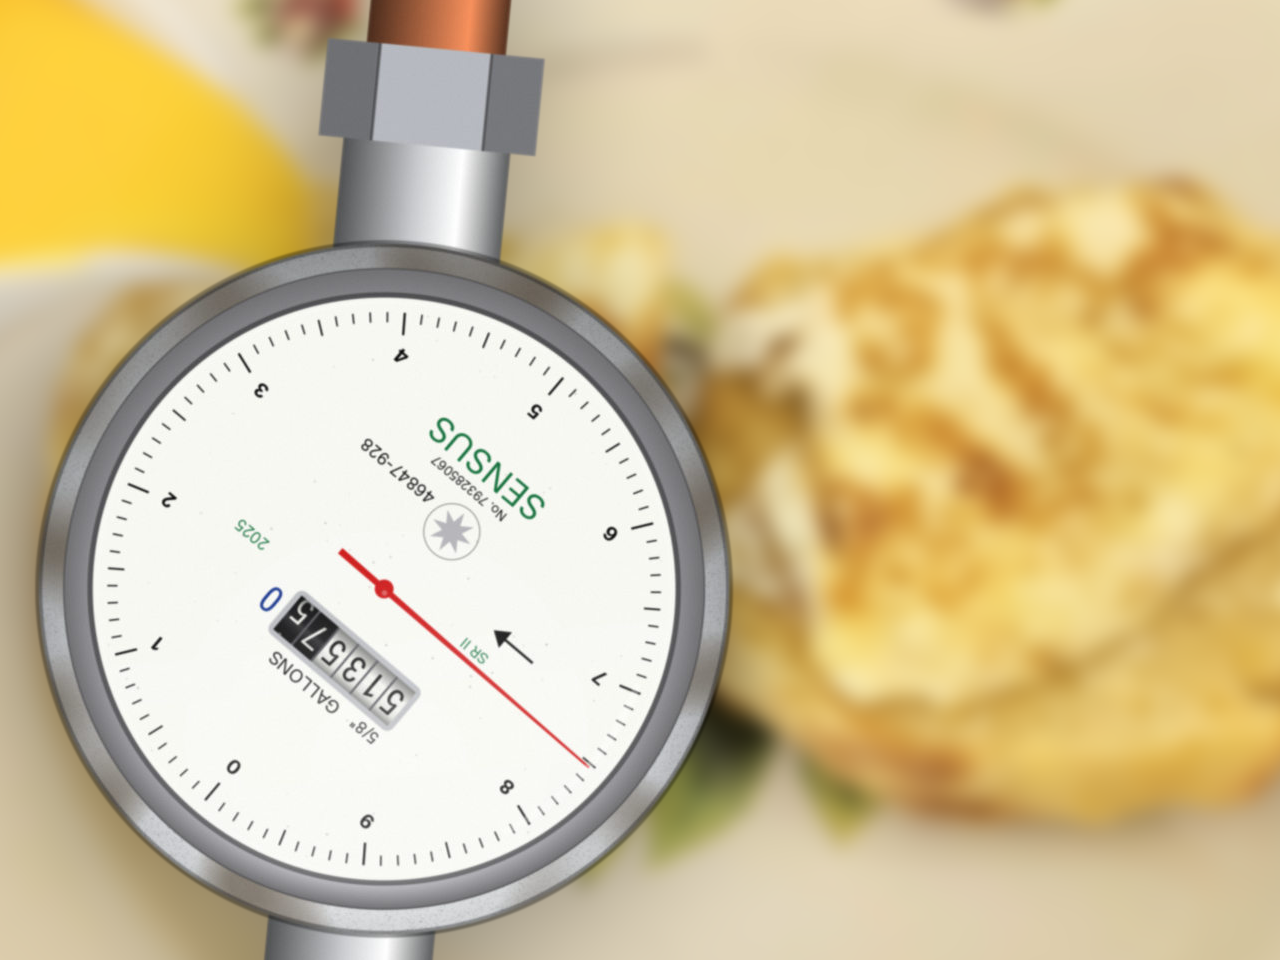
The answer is 5135747.5 gal
